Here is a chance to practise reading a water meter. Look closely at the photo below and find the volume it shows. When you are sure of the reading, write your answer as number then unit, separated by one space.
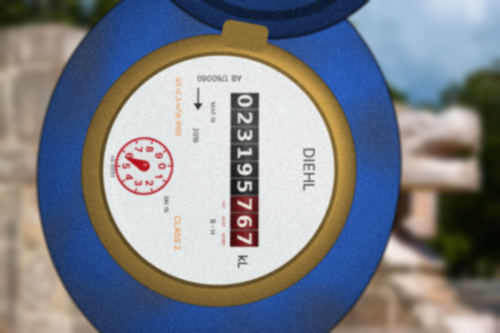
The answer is 23195.7675 kL
